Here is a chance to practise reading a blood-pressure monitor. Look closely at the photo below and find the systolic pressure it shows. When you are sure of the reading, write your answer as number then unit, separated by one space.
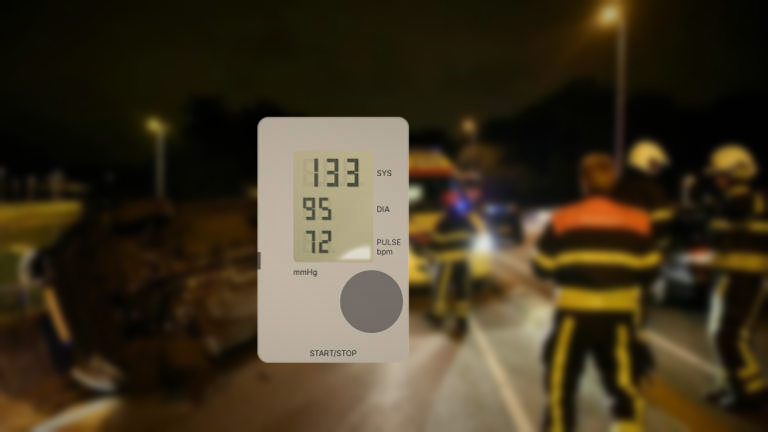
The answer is 133 mmHg
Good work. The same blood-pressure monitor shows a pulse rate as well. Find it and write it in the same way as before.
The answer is 72 bpm
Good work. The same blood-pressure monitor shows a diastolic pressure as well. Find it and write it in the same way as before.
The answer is 95 mmHg
